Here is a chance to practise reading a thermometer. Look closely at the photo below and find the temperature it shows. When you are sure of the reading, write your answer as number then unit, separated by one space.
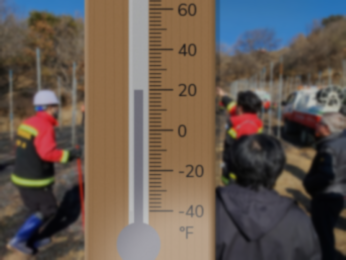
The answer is 20 °F
